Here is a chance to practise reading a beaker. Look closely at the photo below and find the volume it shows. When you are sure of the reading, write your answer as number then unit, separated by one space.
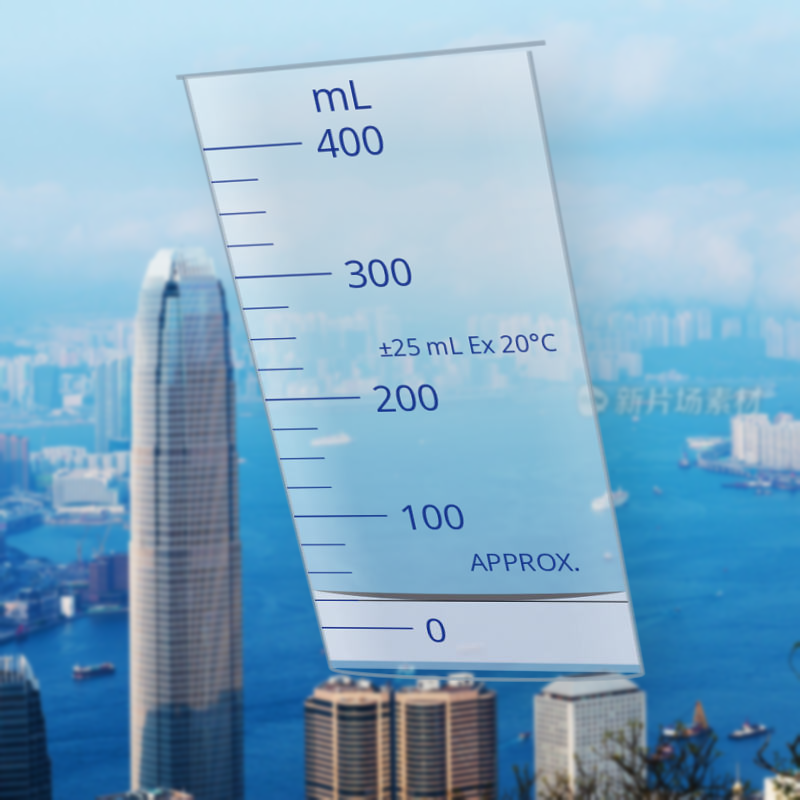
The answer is 25 mL
